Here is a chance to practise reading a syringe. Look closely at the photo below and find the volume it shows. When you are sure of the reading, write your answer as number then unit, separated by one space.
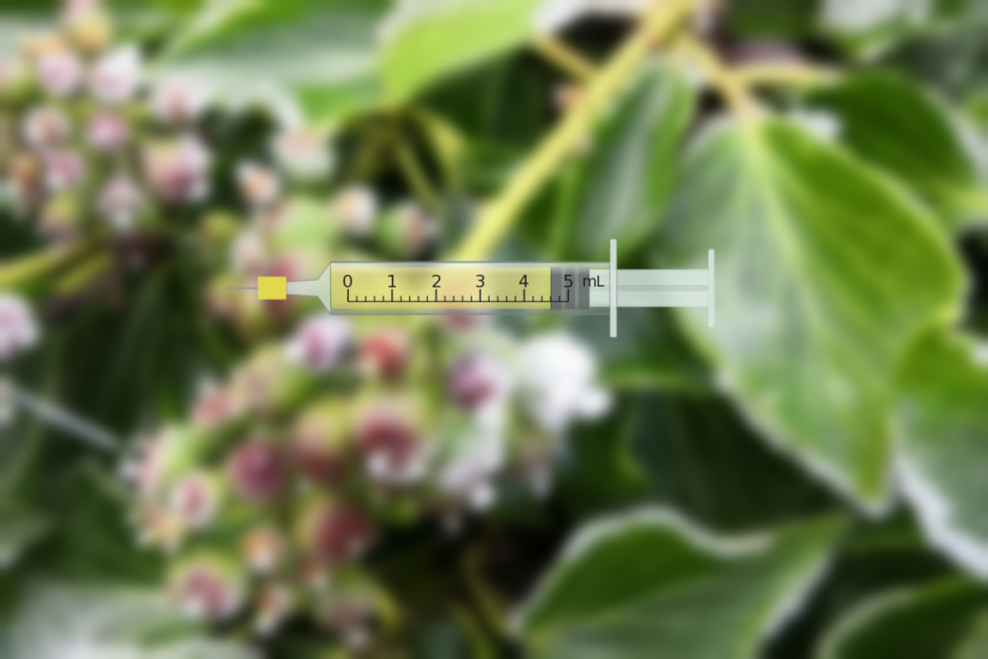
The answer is 4.6 mL
